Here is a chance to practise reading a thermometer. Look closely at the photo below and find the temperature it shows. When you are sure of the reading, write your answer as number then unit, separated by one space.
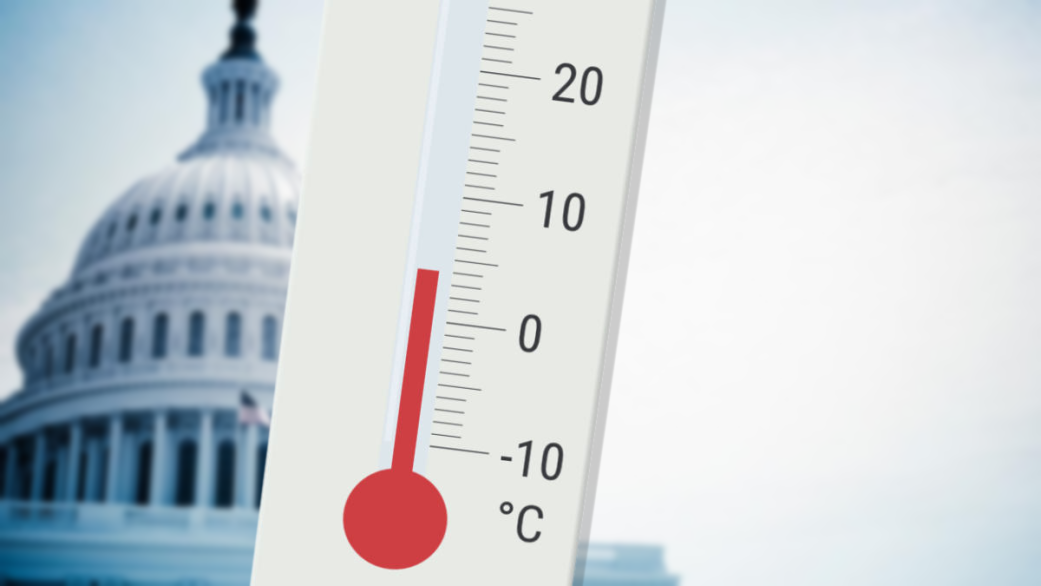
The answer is 4 °C
